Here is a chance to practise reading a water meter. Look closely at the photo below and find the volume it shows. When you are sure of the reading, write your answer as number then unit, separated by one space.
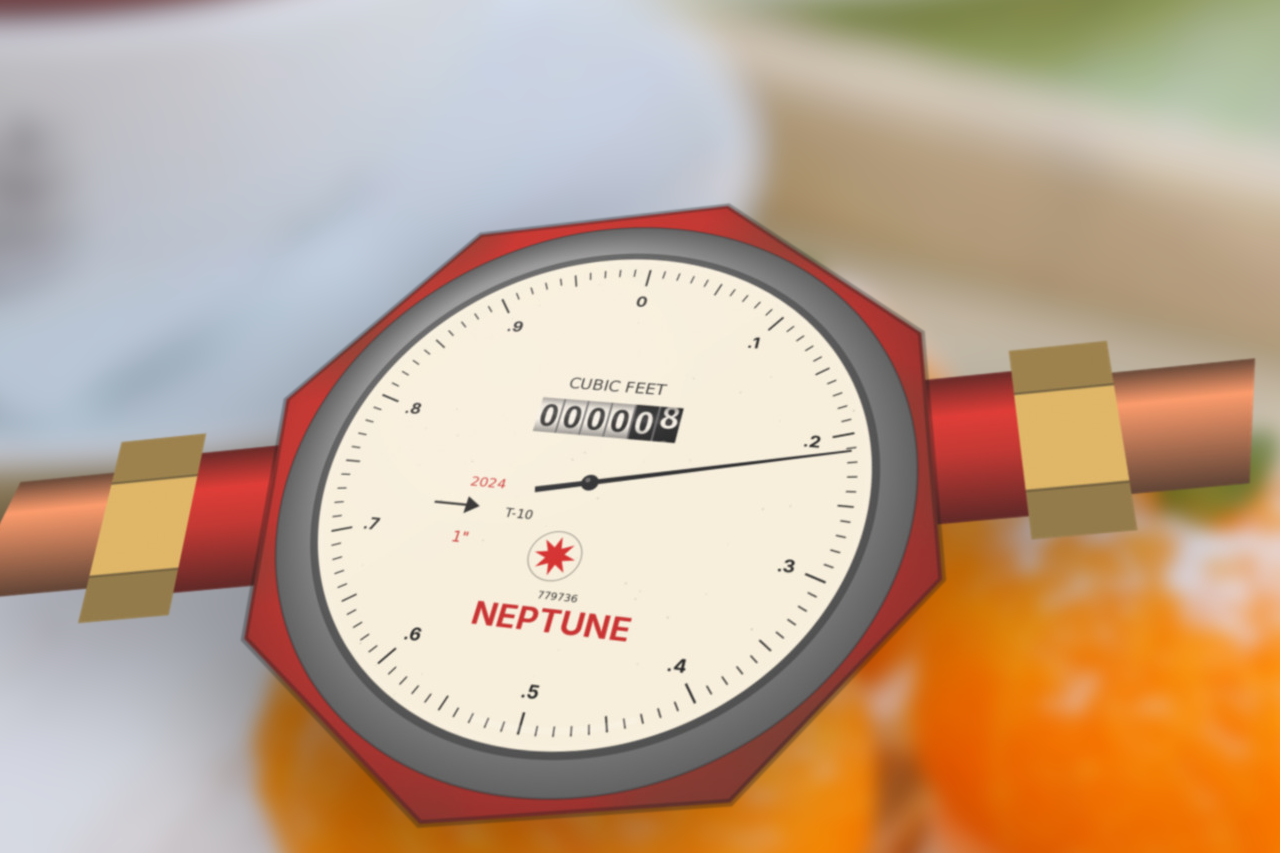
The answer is 8.21 ft³
